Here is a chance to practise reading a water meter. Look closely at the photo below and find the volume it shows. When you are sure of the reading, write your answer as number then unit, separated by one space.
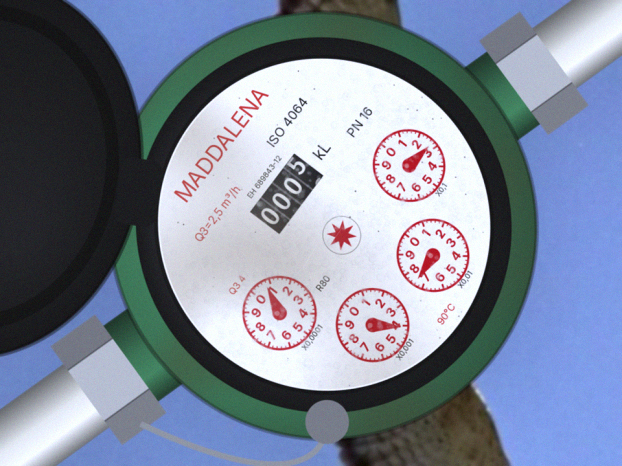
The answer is 5.2740 kL
